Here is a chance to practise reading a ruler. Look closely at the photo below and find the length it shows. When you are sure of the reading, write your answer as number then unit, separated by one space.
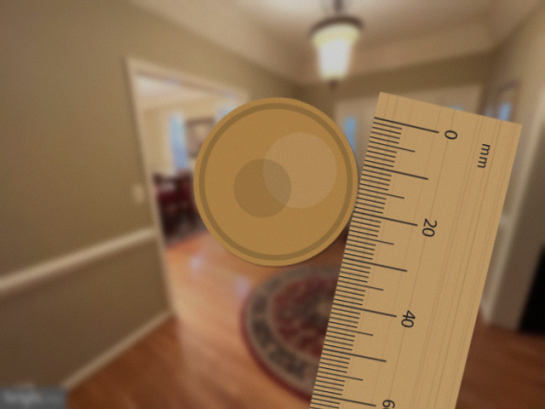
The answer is 35 mm
